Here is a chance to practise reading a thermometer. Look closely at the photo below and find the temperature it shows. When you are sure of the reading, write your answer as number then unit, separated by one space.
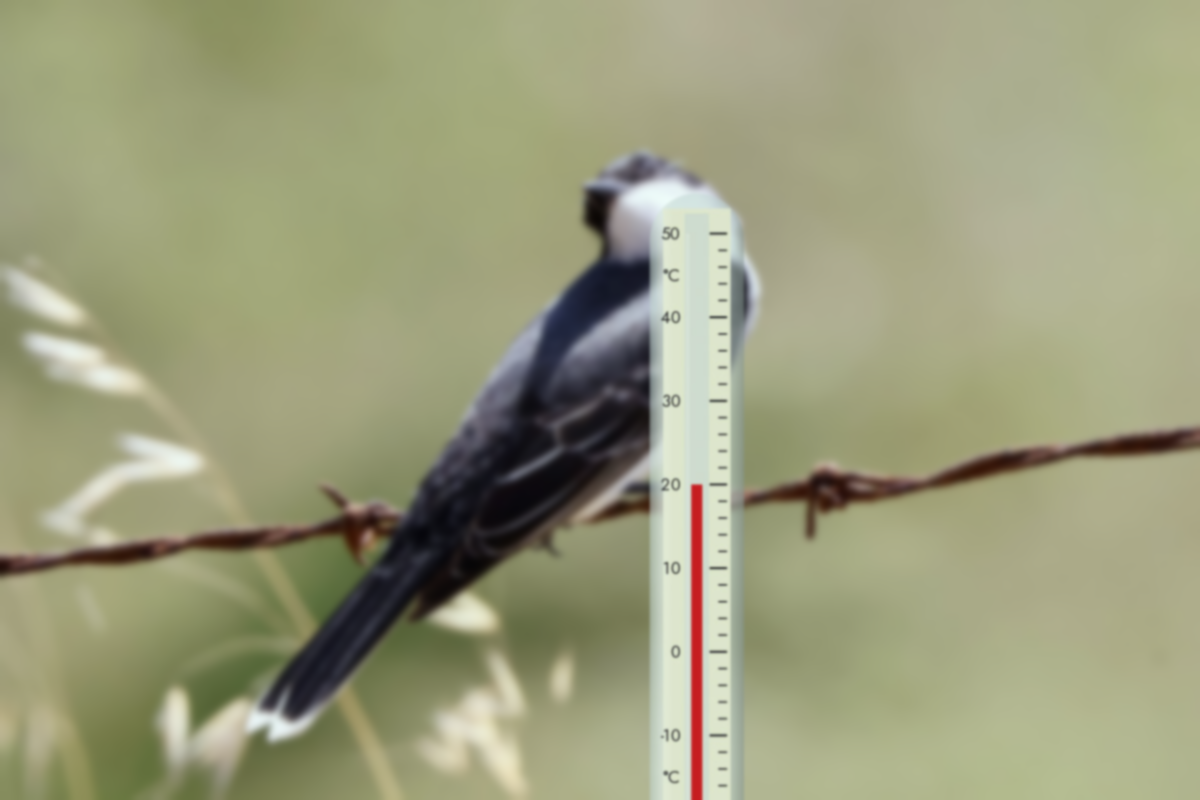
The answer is 20 °C
